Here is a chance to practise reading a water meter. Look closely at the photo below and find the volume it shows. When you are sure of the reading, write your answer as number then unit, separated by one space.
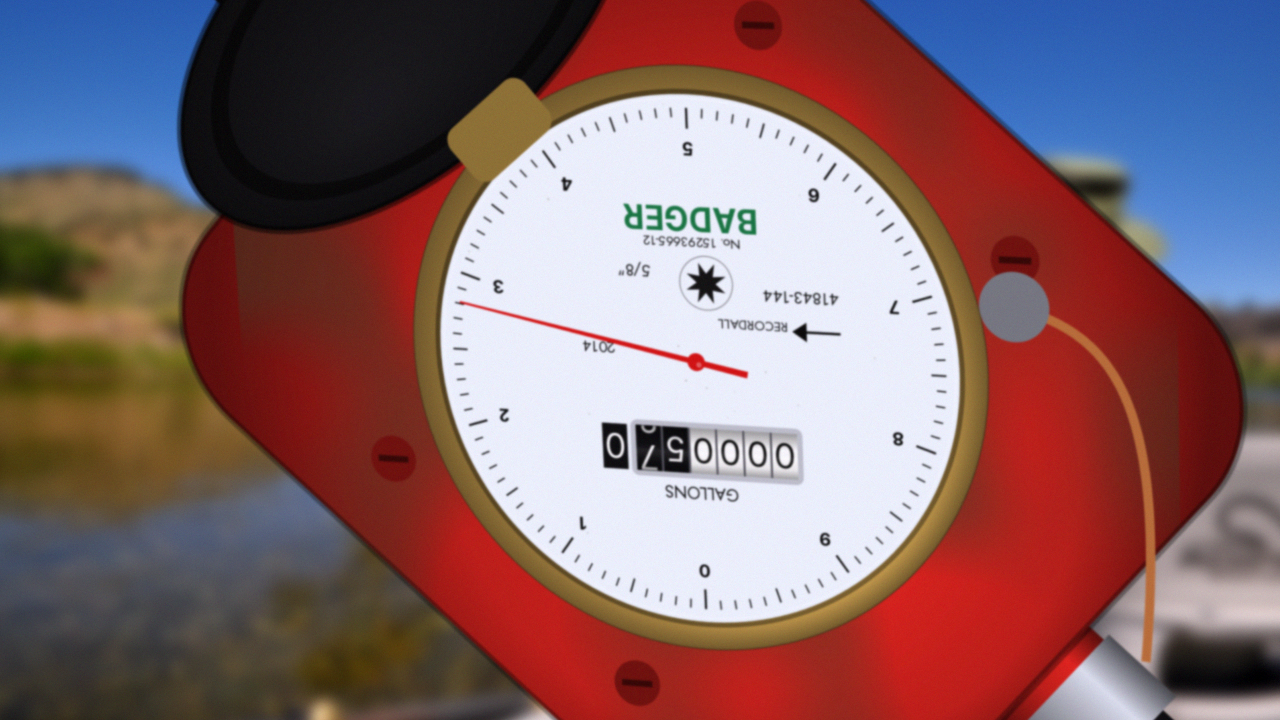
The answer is 572.8 gal
